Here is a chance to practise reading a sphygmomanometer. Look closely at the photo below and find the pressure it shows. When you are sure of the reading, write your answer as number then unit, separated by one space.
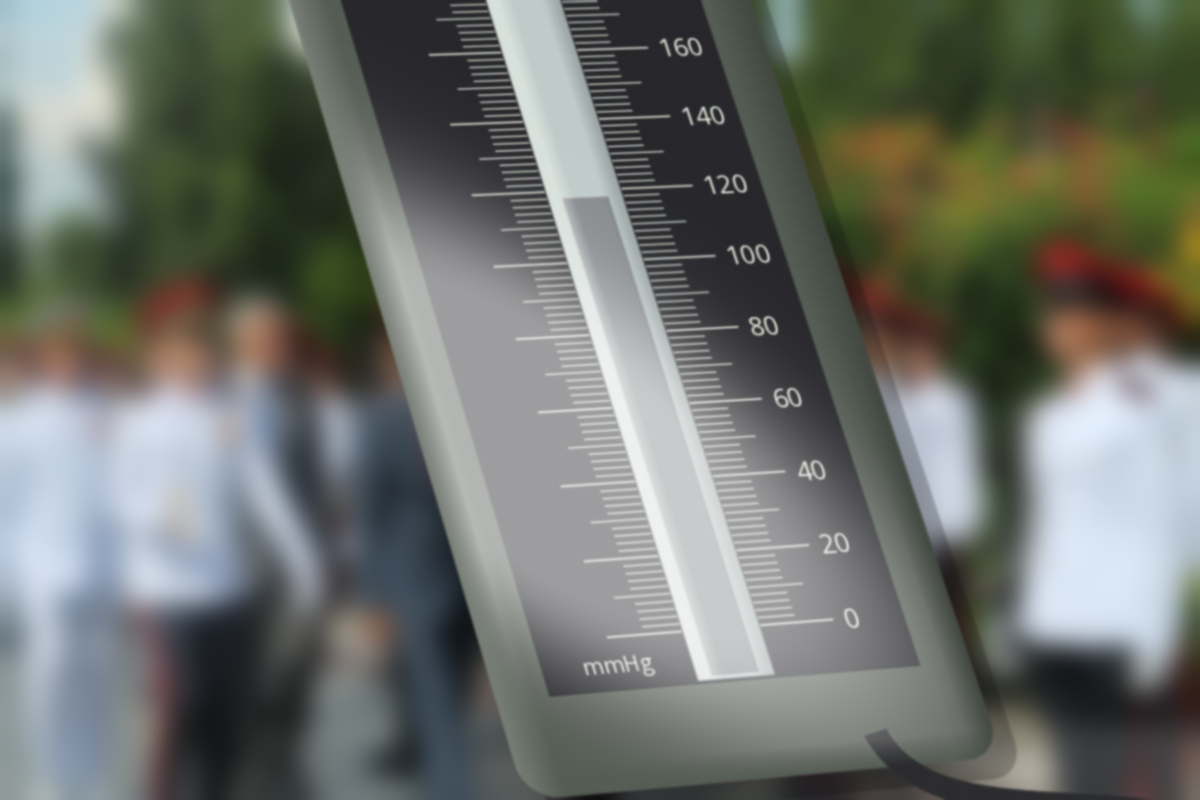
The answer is 118 mmHg
